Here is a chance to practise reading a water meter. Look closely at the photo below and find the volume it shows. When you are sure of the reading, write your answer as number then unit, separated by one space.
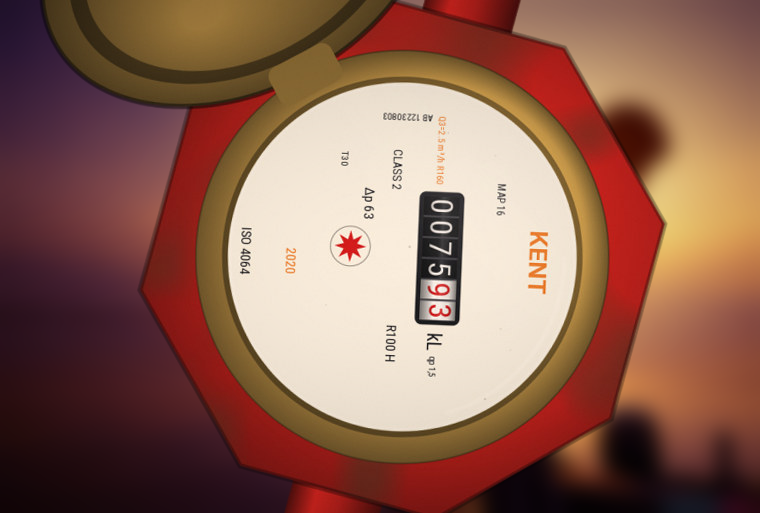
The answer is 75.93 kL
